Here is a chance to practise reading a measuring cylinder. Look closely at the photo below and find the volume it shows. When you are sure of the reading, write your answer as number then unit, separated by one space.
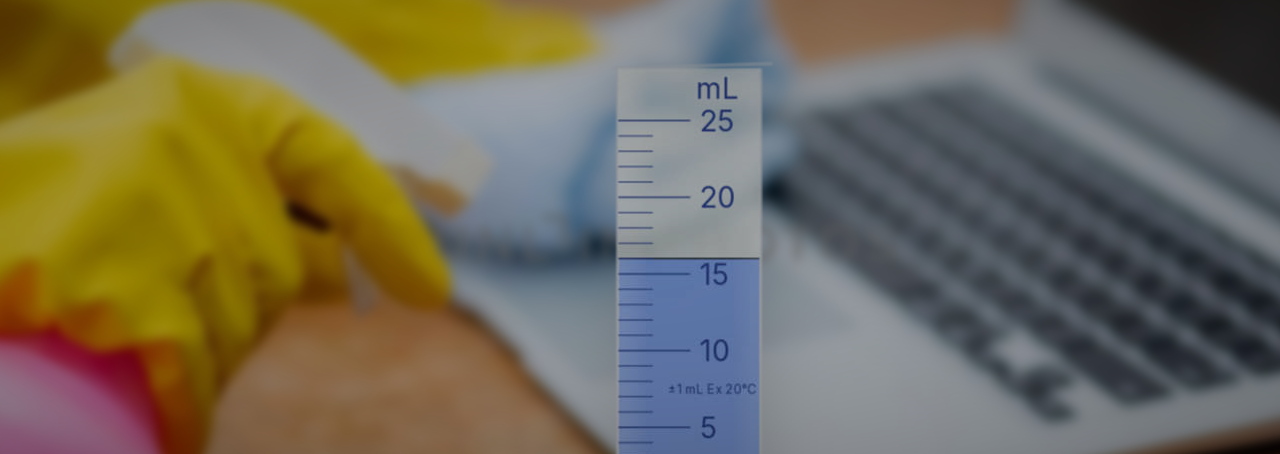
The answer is 16 mL
